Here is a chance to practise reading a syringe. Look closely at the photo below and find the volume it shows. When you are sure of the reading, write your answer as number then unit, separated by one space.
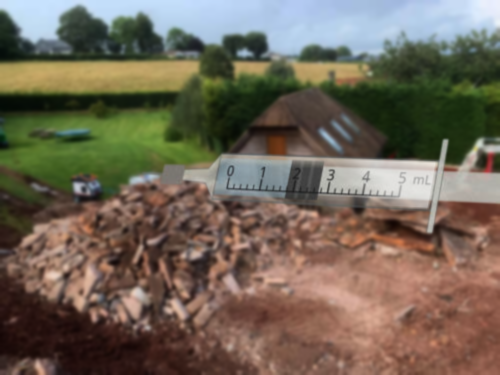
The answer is 1.8 mL
